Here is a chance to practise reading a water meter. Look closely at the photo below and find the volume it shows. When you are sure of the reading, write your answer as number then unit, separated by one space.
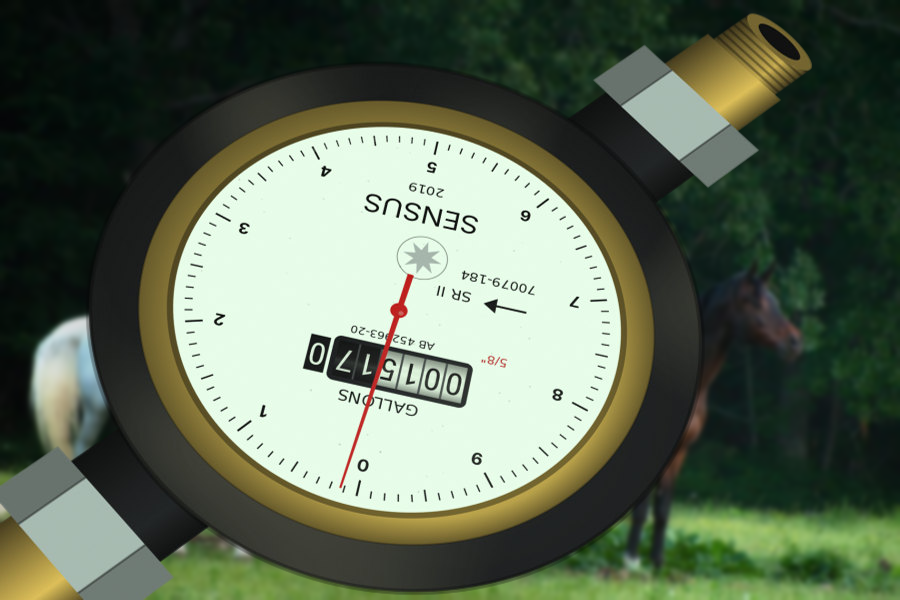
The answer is 15170.1 gal
